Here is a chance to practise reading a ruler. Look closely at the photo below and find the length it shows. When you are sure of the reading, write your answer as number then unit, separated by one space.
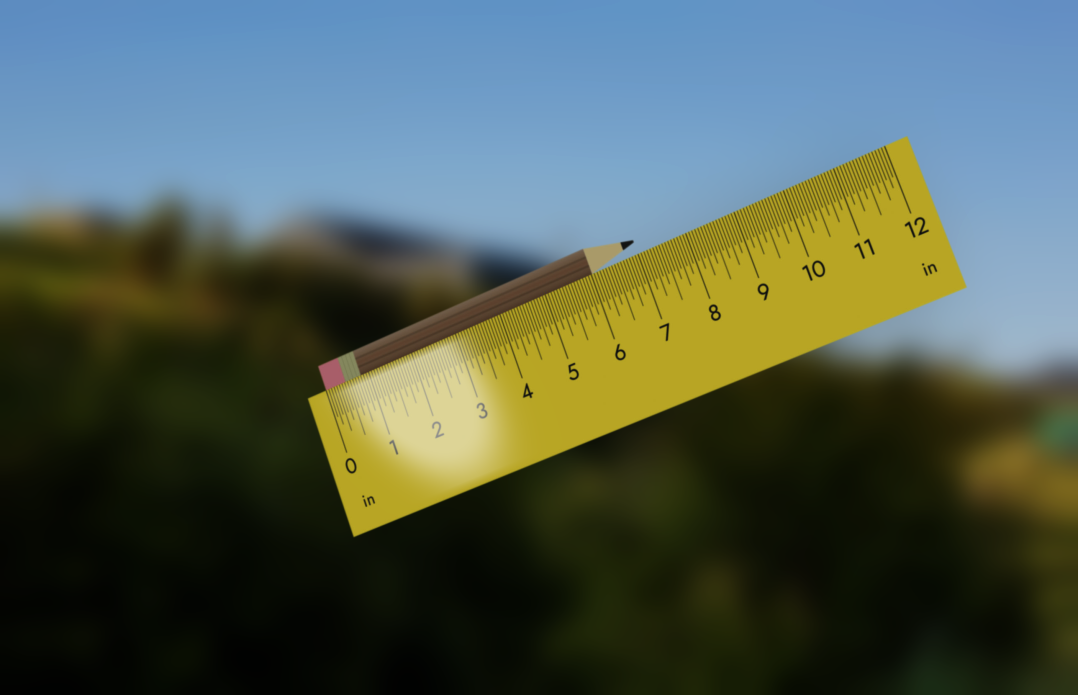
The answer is 7 in
